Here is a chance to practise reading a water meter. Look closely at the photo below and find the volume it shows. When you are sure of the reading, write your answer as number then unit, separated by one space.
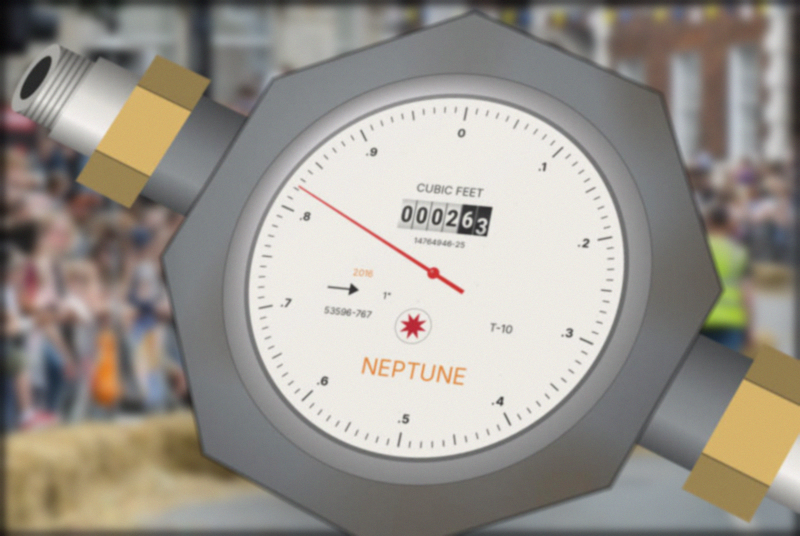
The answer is 262.82 ft³
